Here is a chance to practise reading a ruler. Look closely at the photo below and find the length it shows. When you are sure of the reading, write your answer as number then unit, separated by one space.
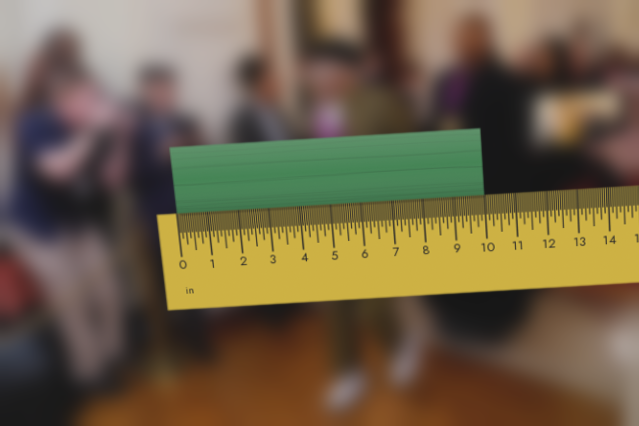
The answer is 10 in
